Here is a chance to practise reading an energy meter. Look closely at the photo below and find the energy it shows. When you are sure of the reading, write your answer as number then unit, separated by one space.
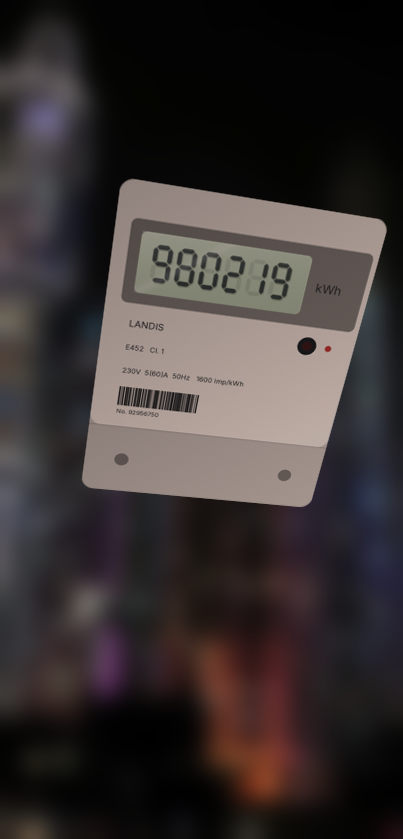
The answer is 980219 kWh
